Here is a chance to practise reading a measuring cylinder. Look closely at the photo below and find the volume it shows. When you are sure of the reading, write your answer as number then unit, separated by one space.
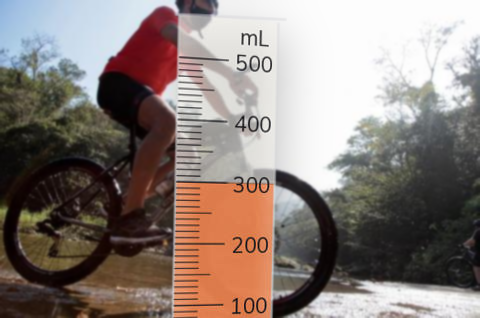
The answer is 300 mL
